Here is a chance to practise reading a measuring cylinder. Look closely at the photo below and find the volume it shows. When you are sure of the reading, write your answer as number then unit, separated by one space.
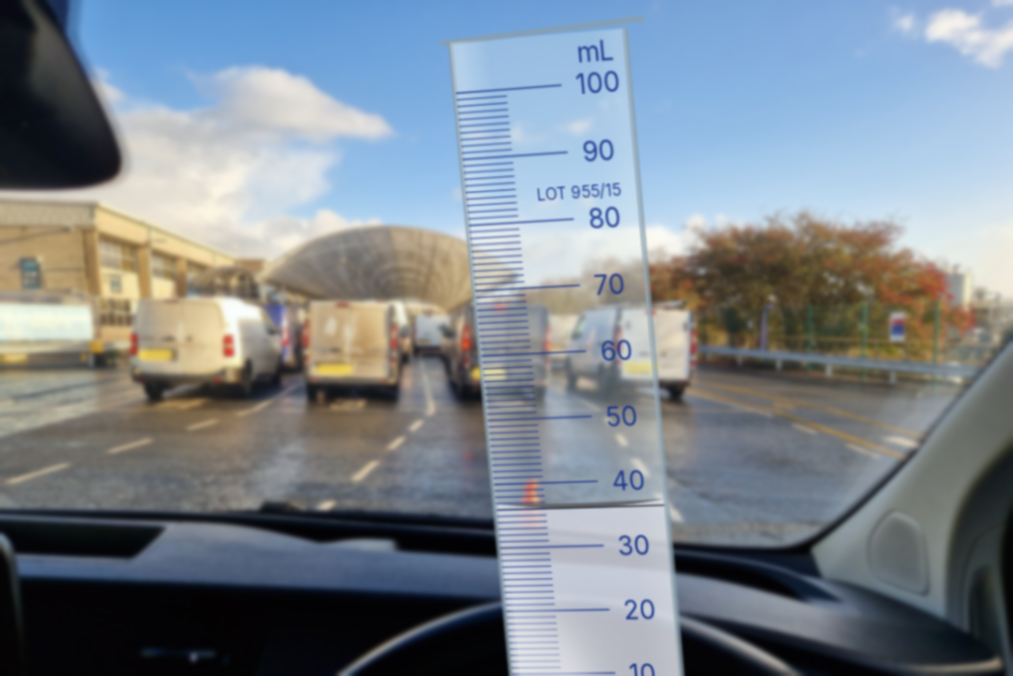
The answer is 36 mL
